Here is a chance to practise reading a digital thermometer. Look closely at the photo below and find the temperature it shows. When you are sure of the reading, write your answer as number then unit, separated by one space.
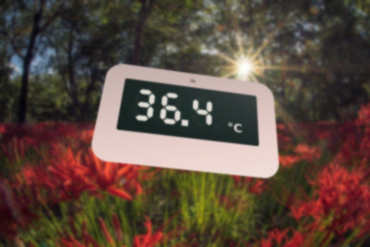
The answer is 36.4 °C
